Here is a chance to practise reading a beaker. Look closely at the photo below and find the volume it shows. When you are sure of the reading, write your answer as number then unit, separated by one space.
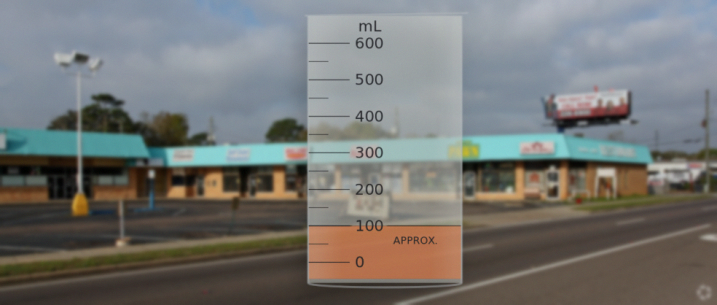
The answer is 100 mL
